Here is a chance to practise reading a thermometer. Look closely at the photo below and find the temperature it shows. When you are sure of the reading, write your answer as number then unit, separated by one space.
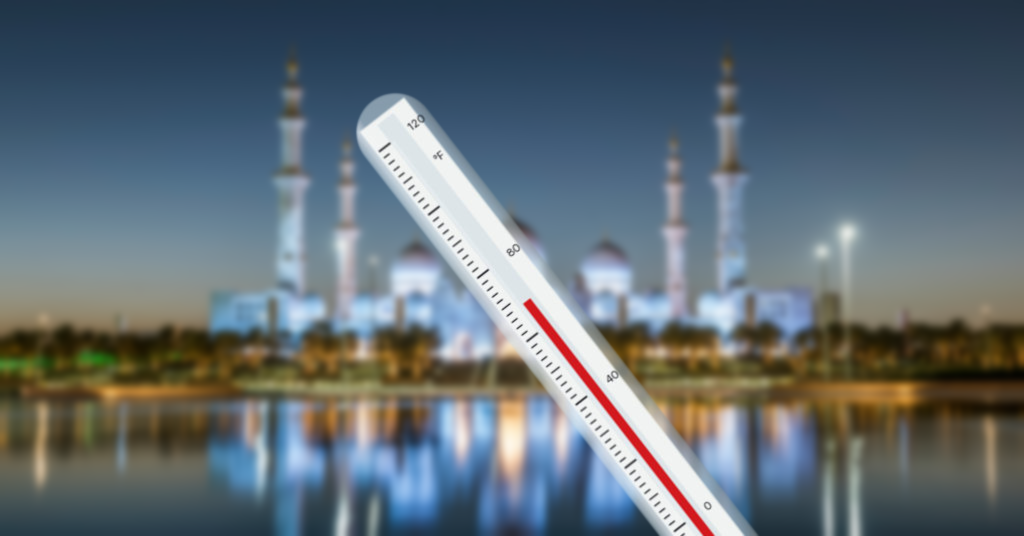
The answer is 68 °F
